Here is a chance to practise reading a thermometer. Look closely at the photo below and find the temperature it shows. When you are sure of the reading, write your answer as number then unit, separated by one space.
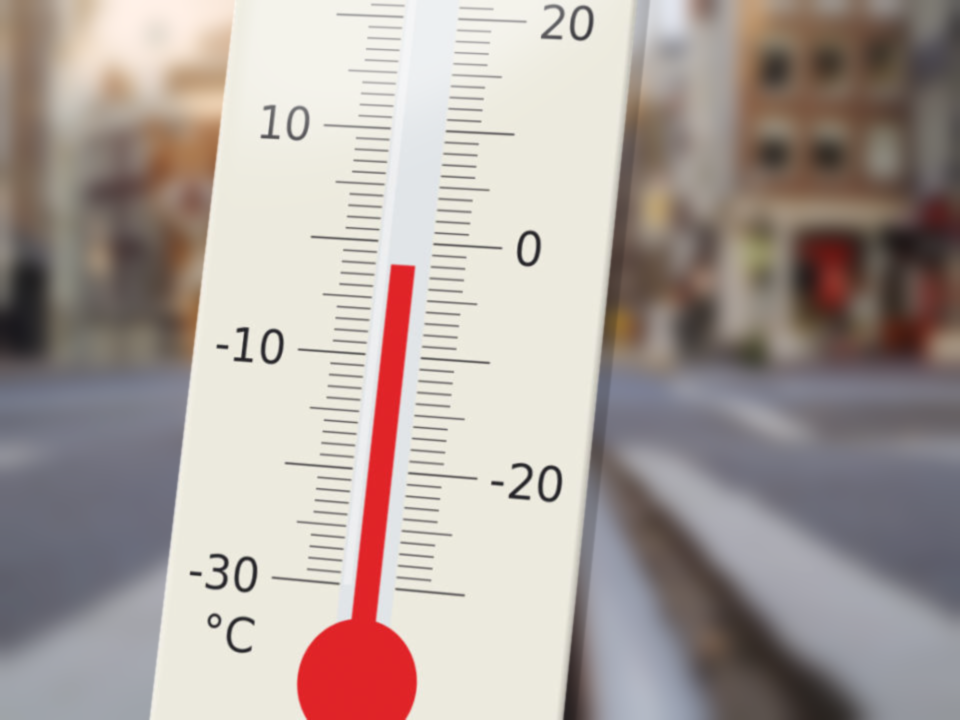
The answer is -2 °C
